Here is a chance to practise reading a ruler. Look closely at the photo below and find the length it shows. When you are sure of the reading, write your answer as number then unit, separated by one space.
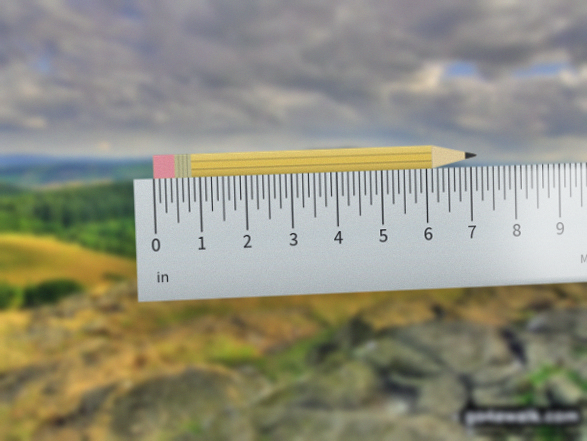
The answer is 7.125 in
